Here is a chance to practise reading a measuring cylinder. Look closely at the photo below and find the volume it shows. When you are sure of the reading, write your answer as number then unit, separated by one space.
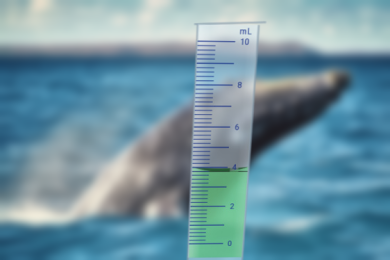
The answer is 3.8 mL
